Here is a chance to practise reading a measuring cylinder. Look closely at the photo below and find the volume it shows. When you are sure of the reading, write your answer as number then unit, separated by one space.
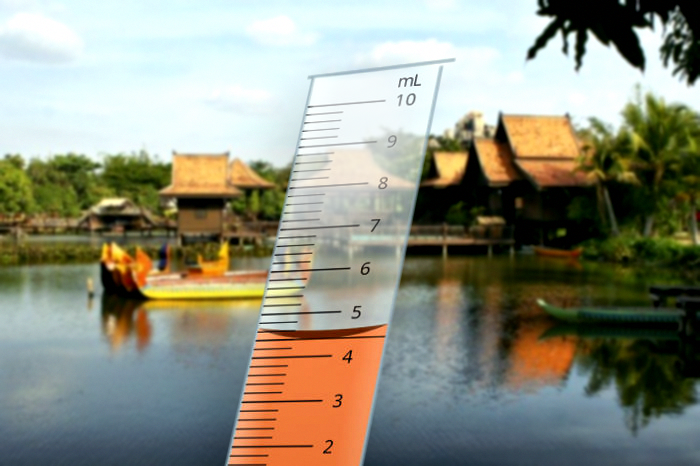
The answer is 4.4 mL
